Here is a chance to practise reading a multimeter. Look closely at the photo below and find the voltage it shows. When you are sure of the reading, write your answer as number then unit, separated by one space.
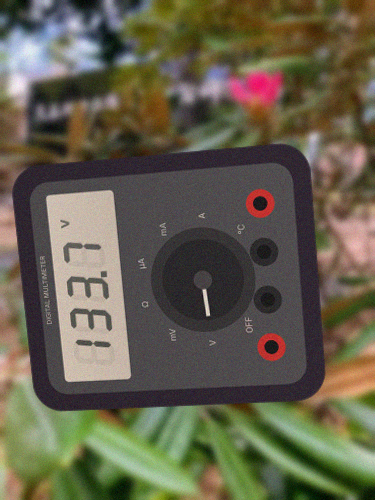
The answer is 133.7 V
